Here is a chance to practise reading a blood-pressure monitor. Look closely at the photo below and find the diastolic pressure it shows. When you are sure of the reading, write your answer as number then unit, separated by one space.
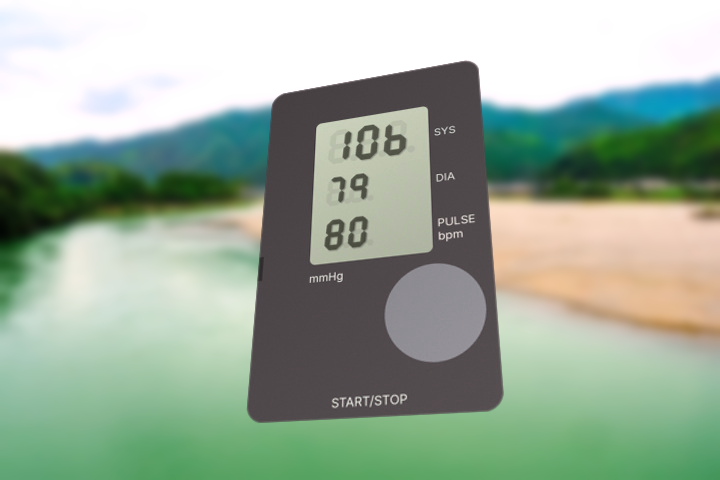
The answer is 79 mmHg
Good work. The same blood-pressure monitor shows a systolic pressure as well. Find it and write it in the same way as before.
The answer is 106 mmHg
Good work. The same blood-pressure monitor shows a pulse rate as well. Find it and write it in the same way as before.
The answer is 80 bpm
